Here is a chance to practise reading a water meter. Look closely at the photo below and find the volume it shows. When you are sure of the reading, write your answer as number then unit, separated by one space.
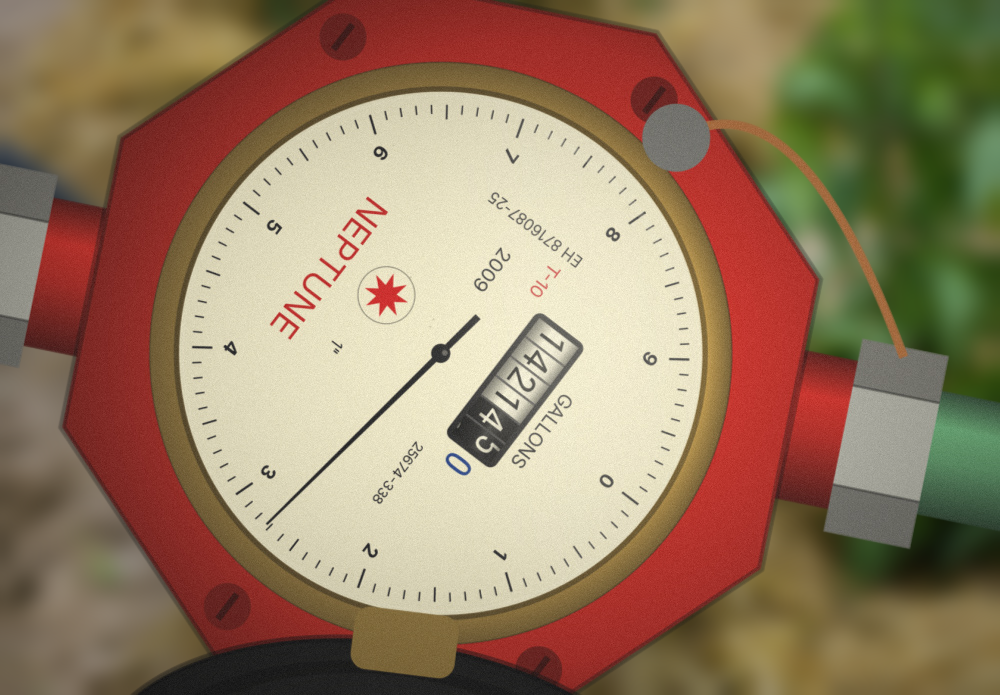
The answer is 1421452.7 gal
